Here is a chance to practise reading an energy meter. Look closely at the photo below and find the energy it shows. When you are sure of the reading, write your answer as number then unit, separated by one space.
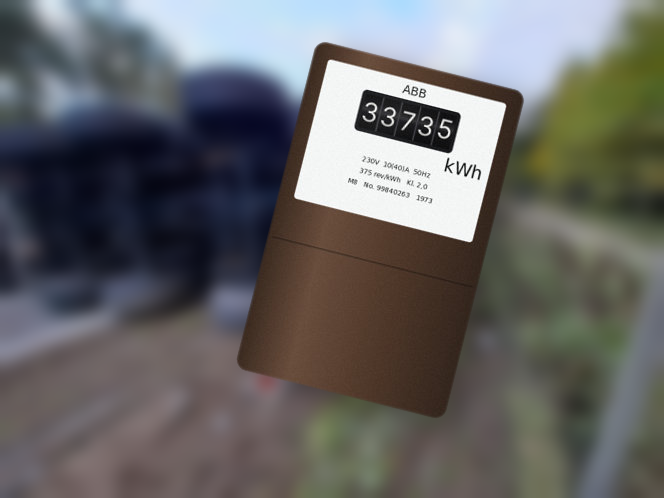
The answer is 33735 kWh
